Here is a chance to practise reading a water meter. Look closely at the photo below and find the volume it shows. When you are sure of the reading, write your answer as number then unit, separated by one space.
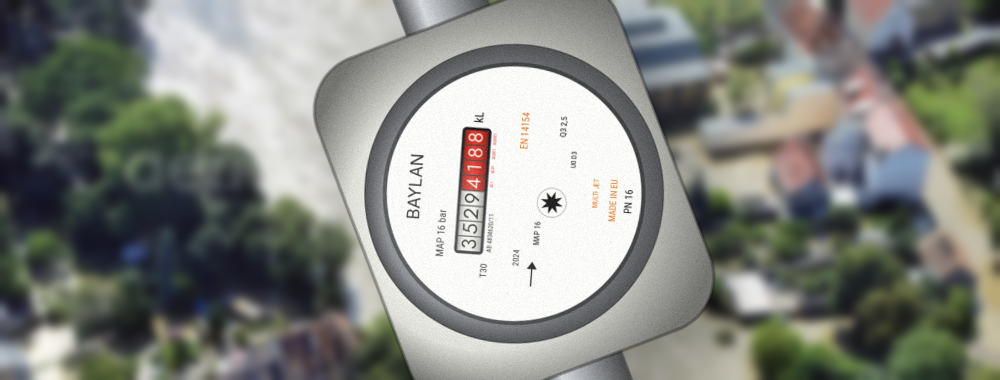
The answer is 3529.4188 kL
